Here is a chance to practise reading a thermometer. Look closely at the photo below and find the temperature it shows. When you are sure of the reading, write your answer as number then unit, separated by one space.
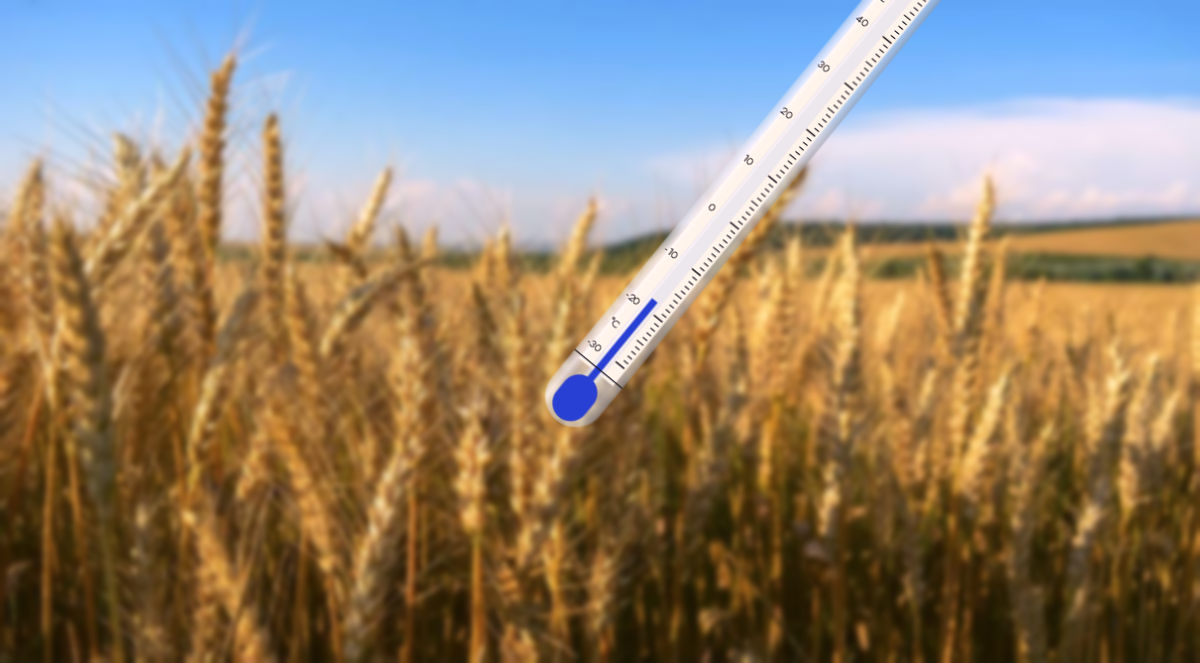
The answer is -18 °C
